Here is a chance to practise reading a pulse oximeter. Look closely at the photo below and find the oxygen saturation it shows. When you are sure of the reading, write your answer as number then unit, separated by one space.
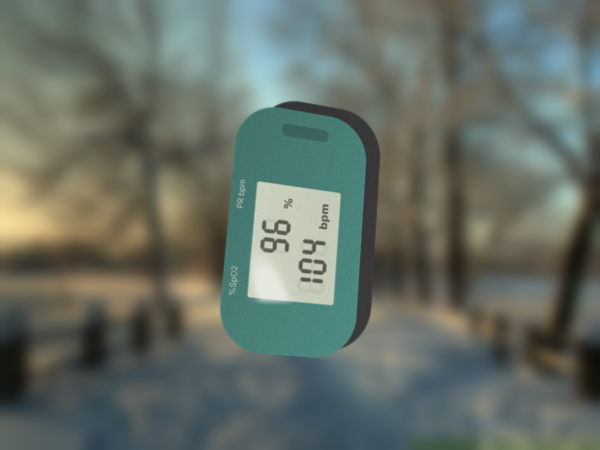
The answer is 96 %
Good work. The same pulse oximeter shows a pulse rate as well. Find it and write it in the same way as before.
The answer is 104 bpm
